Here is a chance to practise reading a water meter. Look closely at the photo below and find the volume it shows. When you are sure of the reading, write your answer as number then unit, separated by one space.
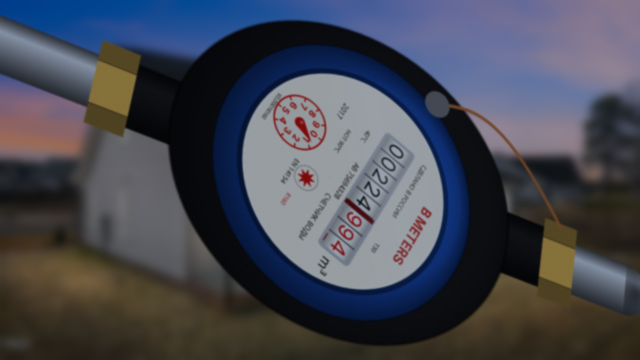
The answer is 224.9940 m³
